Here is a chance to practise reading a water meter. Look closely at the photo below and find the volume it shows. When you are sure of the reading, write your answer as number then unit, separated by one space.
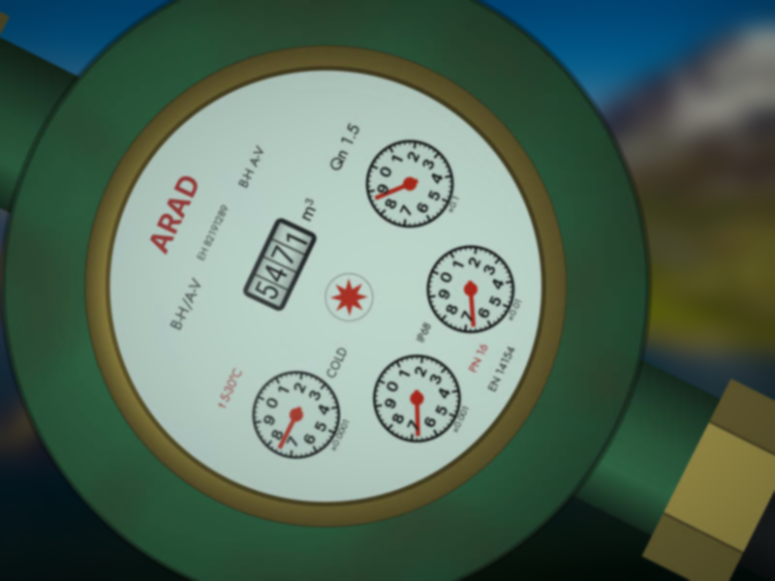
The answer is 5470.8667 m³
